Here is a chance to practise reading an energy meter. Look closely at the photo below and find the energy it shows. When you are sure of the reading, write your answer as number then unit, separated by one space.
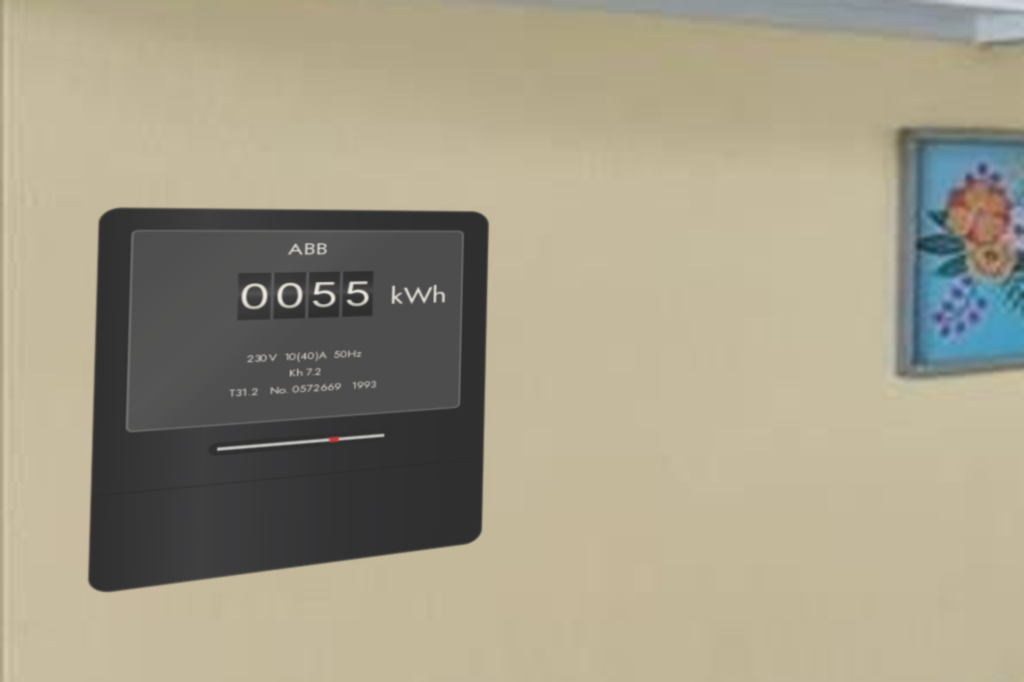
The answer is 55 kWh
